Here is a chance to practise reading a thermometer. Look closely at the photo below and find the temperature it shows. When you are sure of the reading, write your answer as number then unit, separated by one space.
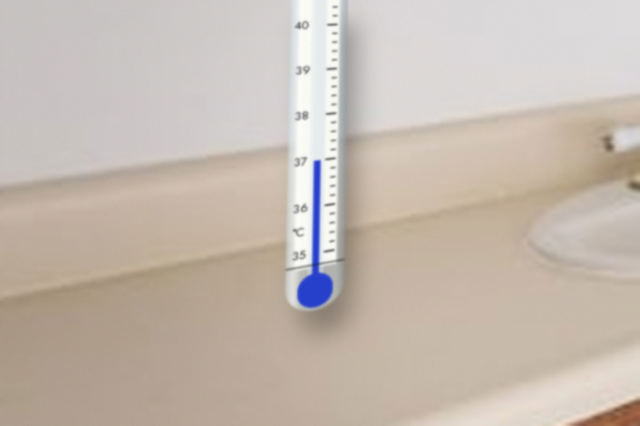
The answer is 37 °C
